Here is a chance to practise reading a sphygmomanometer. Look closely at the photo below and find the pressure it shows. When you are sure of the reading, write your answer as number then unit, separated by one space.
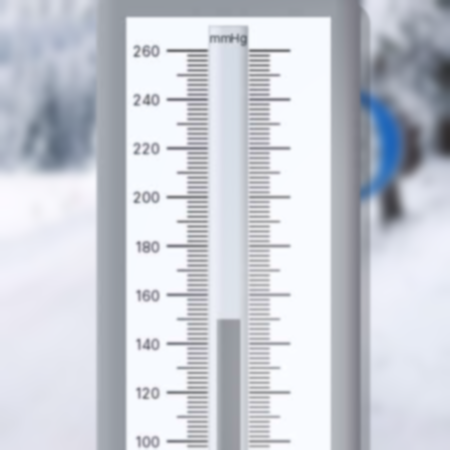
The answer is 150 mmHg
